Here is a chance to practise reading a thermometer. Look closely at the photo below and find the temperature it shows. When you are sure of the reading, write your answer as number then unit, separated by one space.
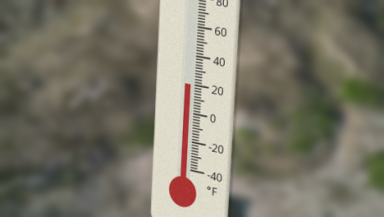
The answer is 20 °F
